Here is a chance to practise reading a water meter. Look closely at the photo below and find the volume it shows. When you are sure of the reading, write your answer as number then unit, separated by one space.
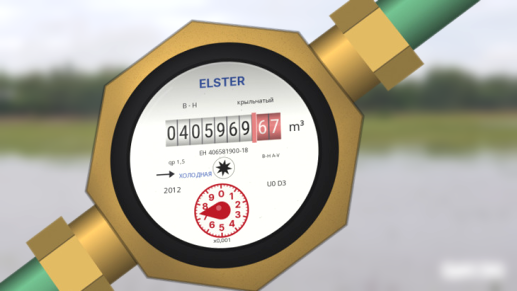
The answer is 405969.677 m³
